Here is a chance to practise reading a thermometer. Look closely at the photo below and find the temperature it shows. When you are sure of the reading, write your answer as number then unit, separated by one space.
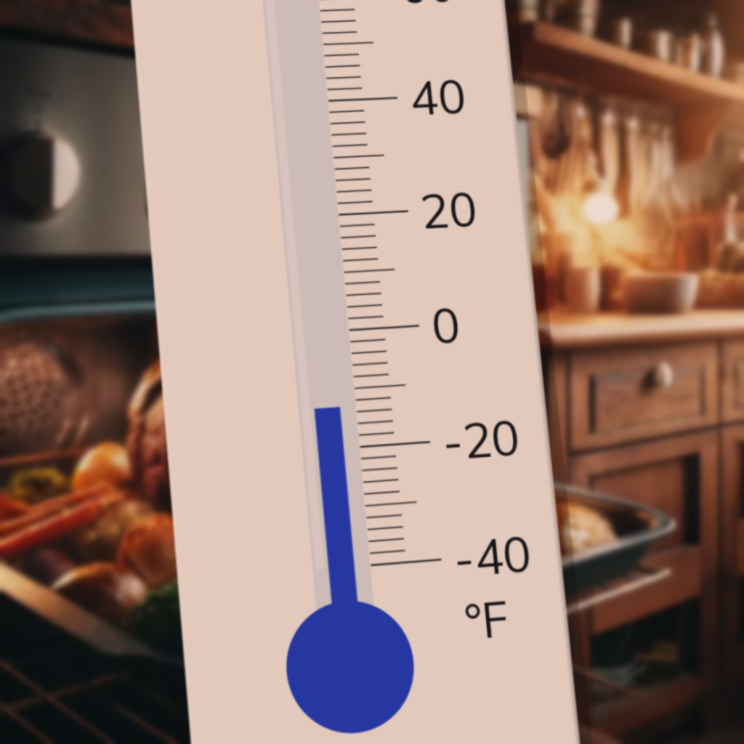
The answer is -13 °F
